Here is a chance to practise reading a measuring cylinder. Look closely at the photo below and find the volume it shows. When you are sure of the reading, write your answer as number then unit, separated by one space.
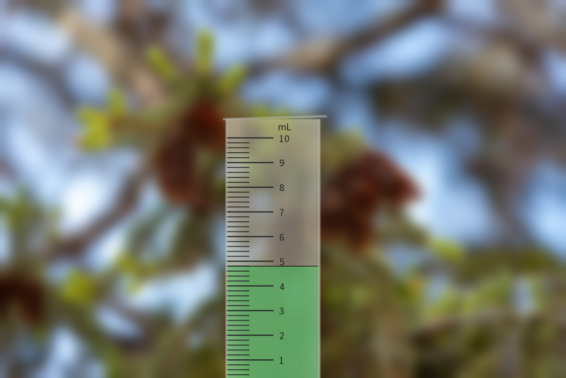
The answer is 4.8 mL
